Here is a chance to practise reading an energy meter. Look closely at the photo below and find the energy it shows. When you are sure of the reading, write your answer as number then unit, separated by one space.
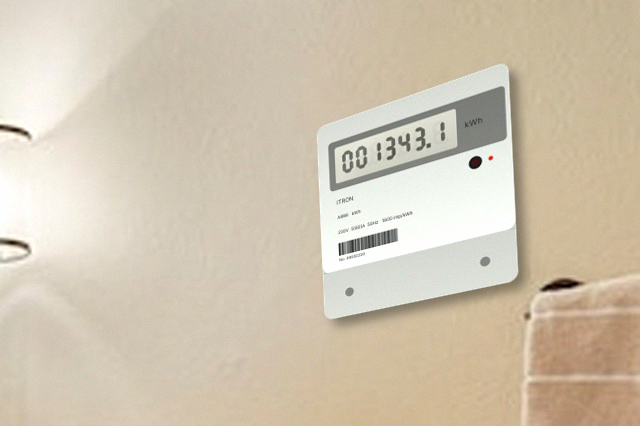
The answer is 1343.1 kWh
